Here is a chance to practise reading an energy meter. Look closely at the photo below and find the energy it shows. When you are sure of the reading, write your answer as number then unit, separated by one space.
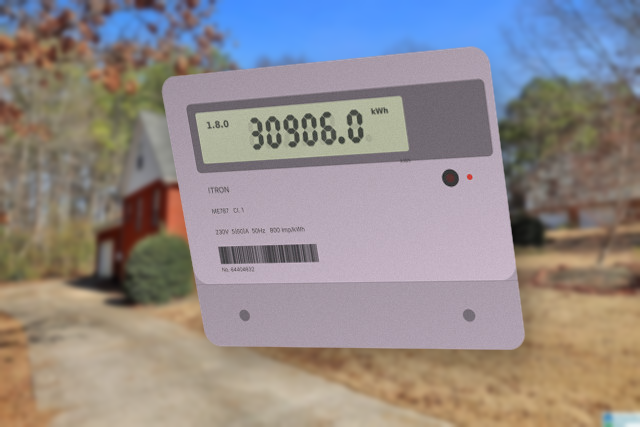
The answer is 30906.0 kWh
